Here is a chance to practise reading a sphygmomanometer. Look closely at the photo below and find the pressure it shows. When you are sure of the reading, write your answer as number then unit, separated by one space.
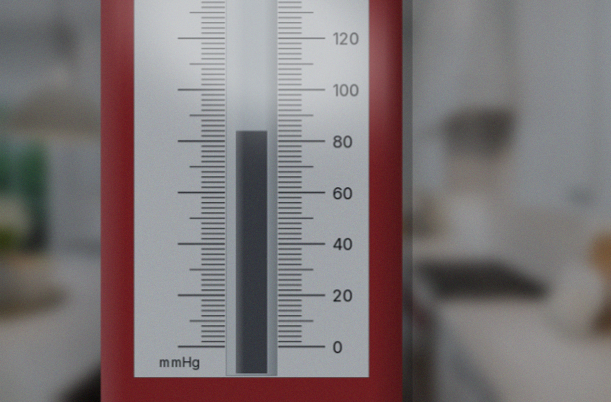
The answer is 84 mmHg
